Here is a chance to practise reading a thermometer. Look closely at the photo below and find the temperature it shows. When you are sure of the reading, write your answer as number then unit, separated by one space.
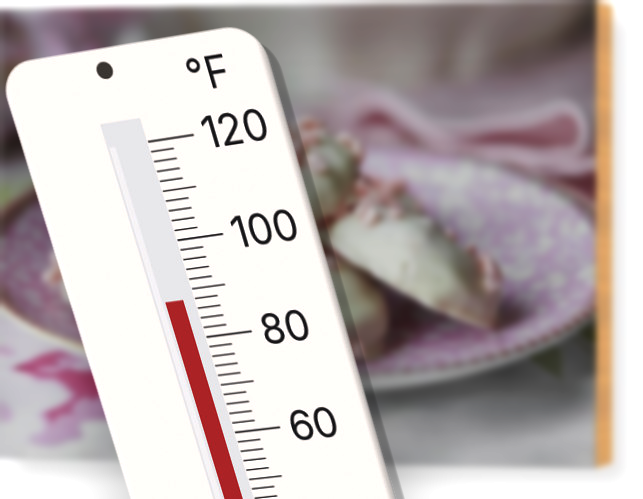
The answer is 88 °F
